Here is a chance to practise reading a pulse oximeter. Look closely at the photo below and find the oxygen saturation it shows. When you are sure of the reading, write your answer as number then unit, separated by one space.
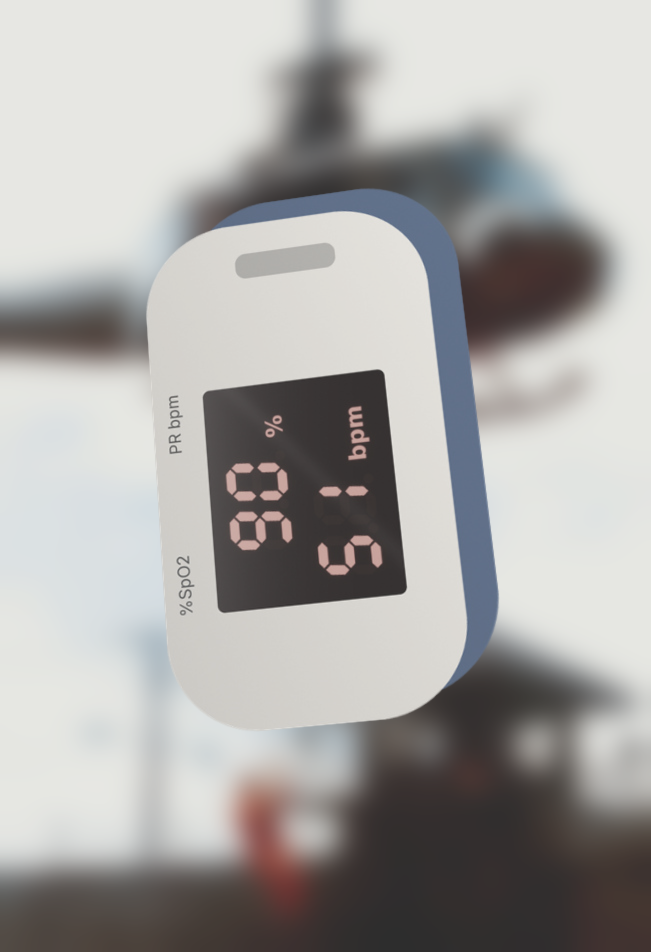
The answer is 90 %
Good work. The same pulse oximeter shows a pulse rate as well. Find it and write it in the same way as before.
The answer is 51 bpm
